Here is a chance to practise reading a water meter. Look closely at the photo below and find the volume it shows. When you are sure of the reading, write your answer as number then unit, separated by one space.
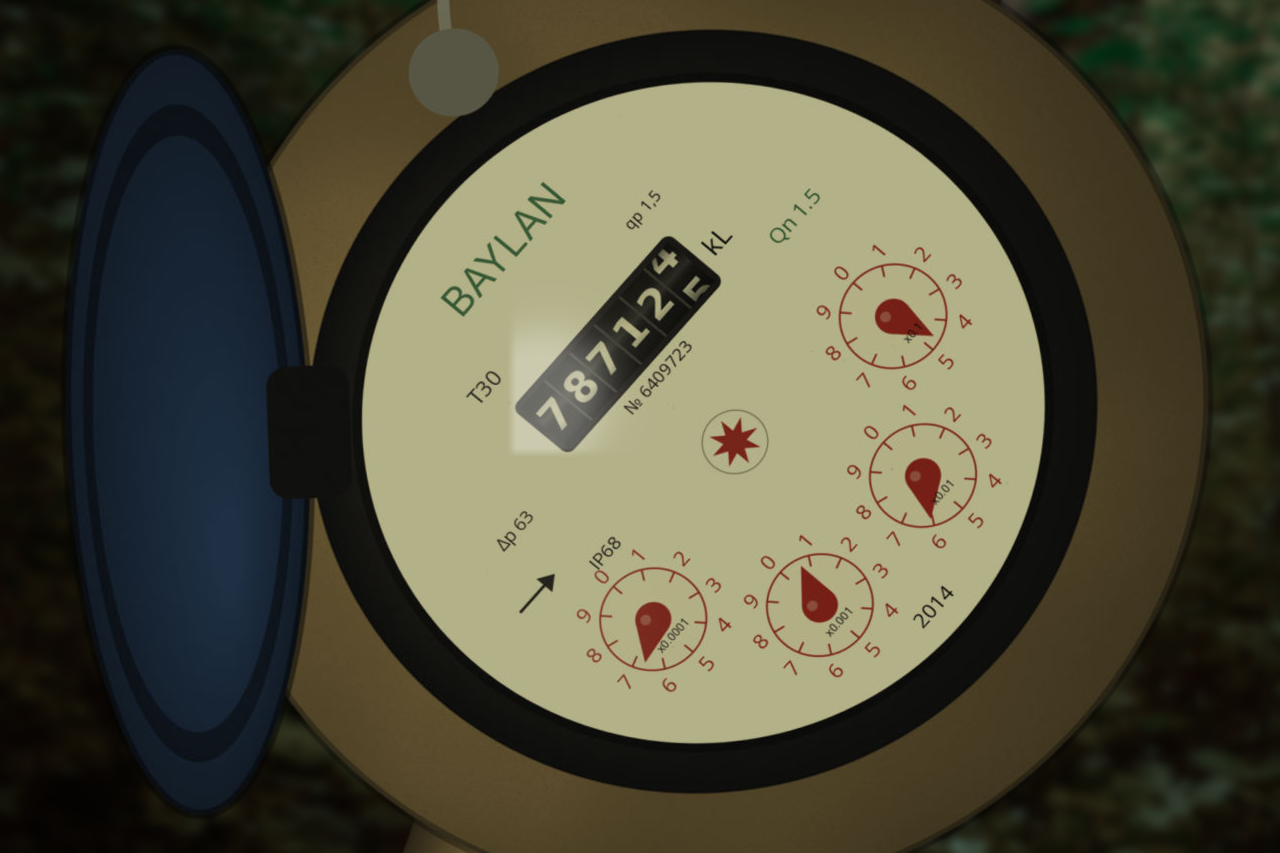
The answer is 787124.4606 kL
